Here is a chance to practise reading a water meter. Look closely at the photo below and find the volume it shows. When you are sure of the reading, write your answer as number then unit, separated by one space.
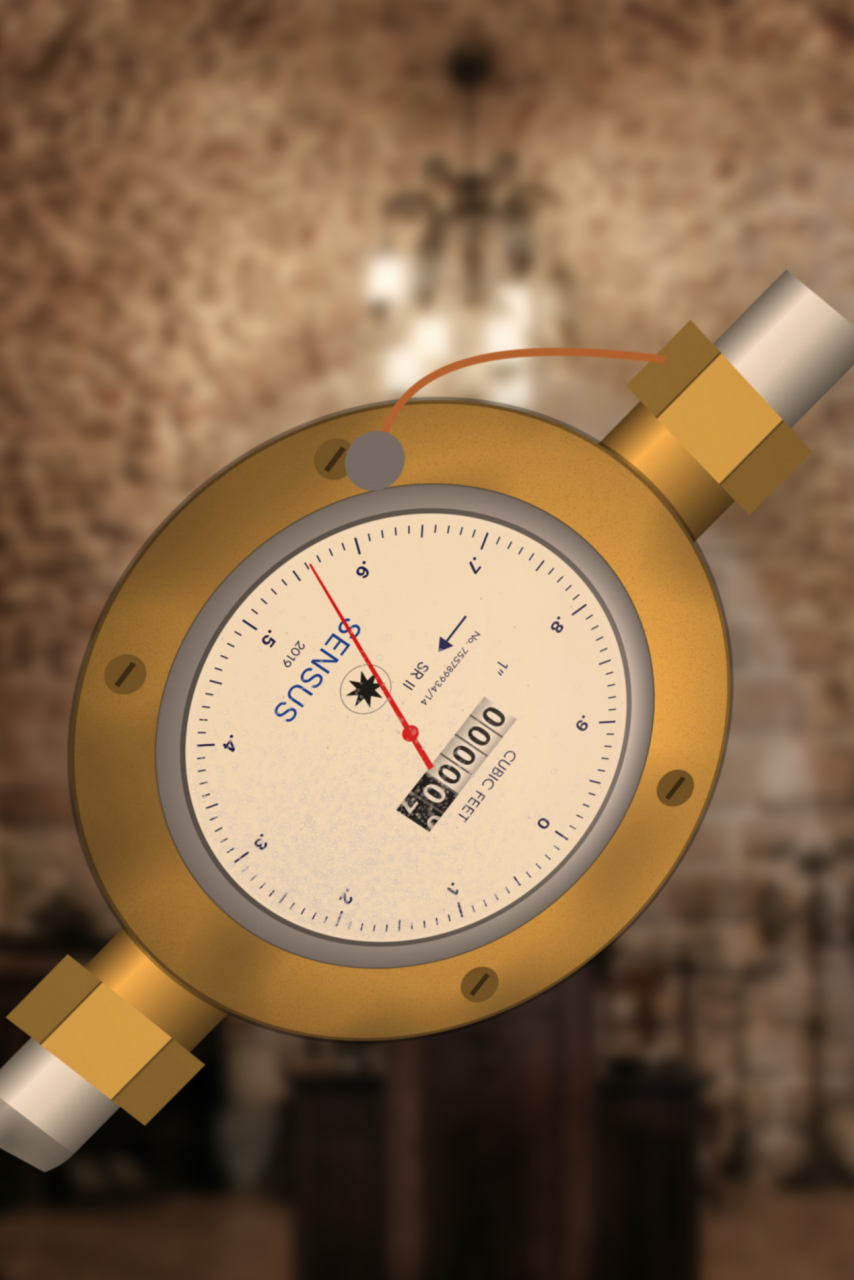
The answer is 6.56 ft³
